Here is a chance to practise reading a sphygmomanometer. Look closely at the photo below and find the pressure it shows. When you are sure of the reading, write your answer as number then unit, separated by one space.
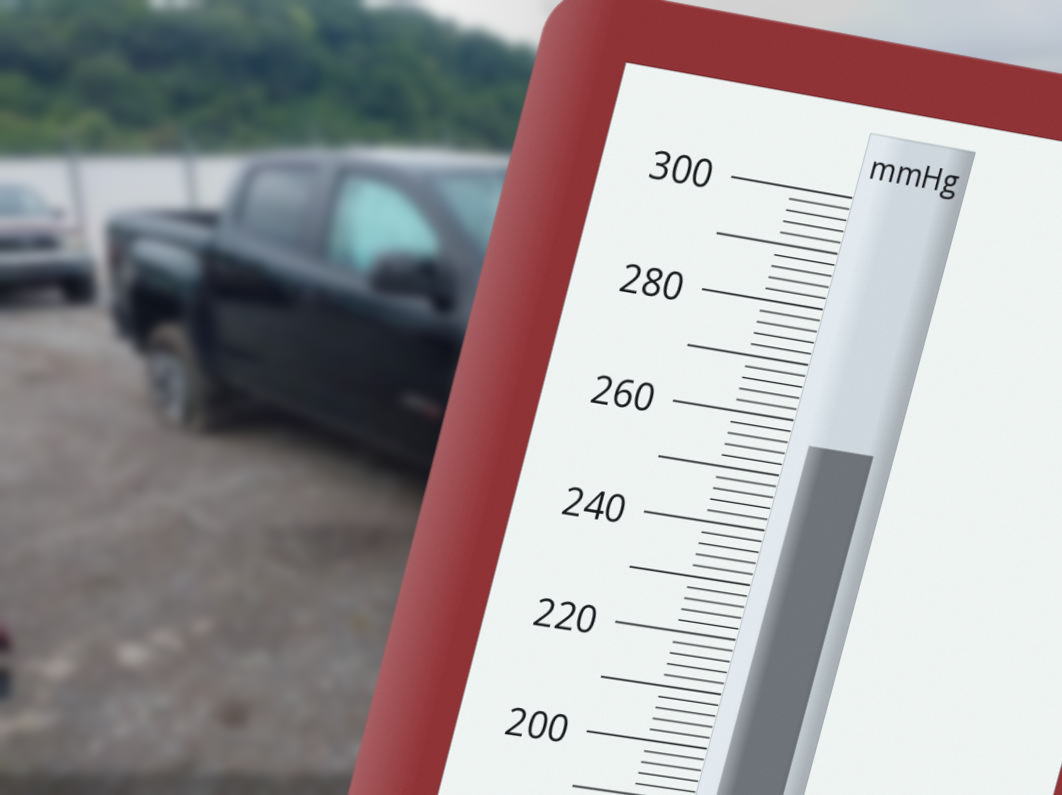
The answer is 256 mmHg
